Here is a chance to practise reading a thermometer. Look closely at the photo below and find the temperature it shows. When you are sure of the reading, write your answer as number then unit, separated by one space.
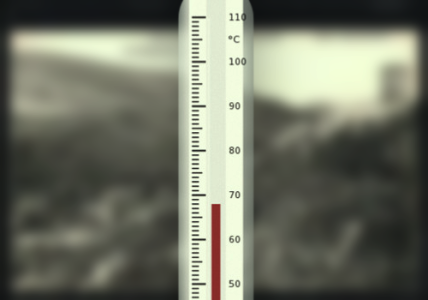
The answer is 68 °C
